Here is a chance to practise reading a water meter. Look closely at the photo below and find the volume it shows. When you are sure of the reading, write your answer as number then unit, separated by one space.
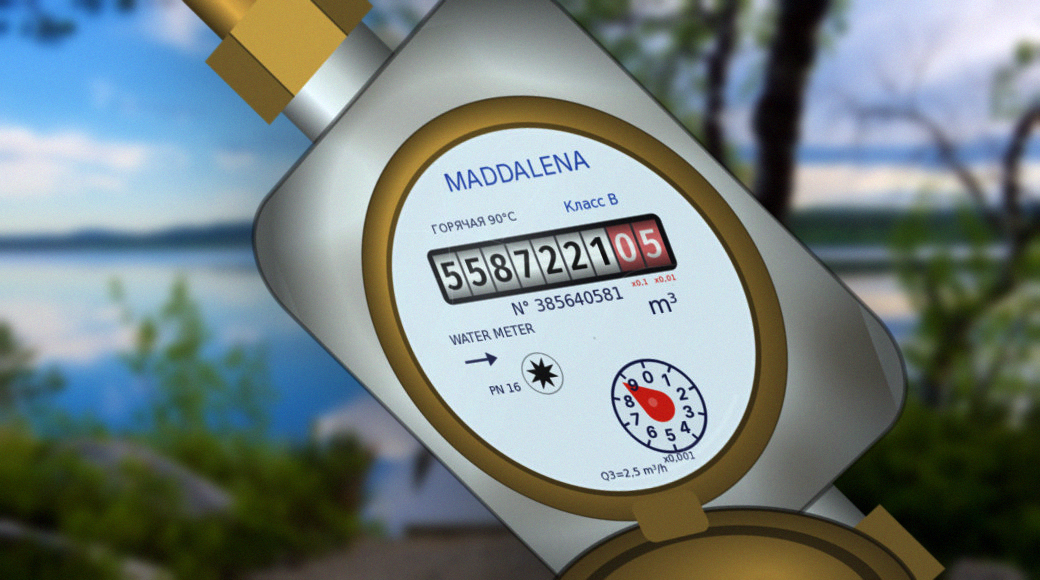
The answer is 5587221.058 m³
